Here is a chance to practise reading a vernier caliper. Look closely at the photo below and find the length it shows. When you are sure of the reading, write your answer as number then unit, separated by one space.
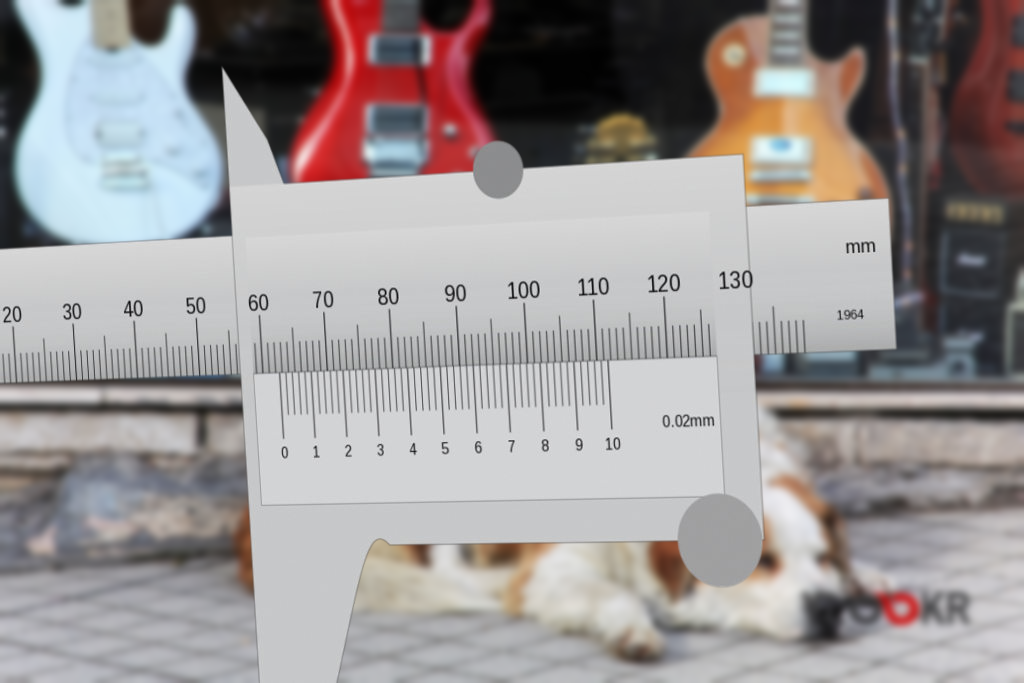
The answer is 62.6 mm
